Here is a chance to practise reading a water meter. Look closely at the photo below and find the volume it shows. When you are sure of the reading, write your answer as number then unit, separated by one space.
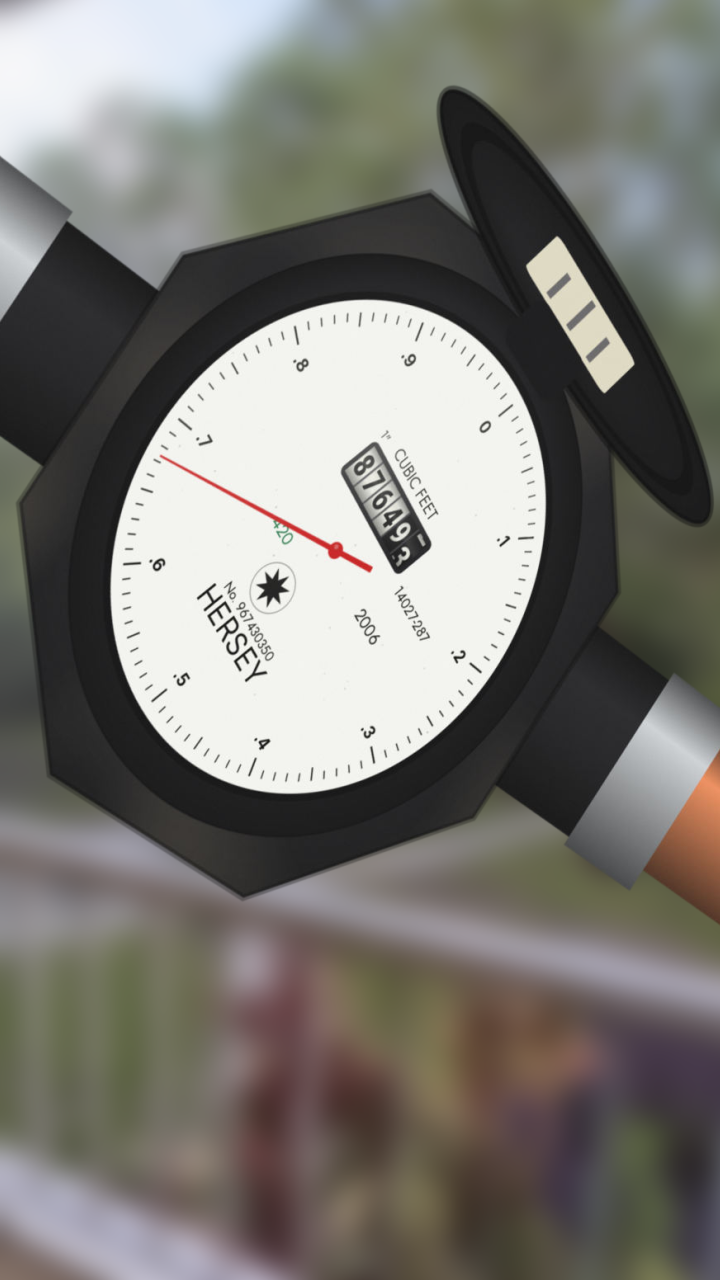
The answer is 876492.67 ft³
